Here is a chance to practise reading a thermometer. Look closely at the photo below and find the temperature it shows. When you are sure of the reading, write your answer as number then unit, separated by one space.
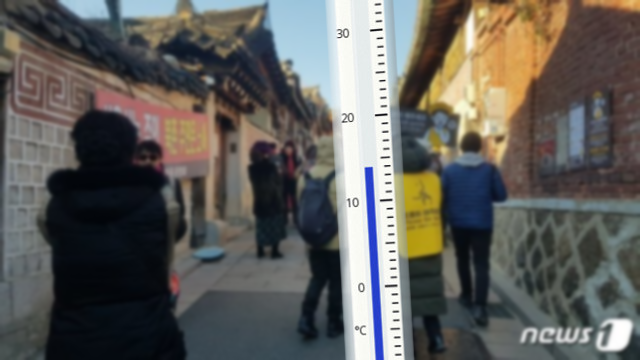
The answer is 14 °C
